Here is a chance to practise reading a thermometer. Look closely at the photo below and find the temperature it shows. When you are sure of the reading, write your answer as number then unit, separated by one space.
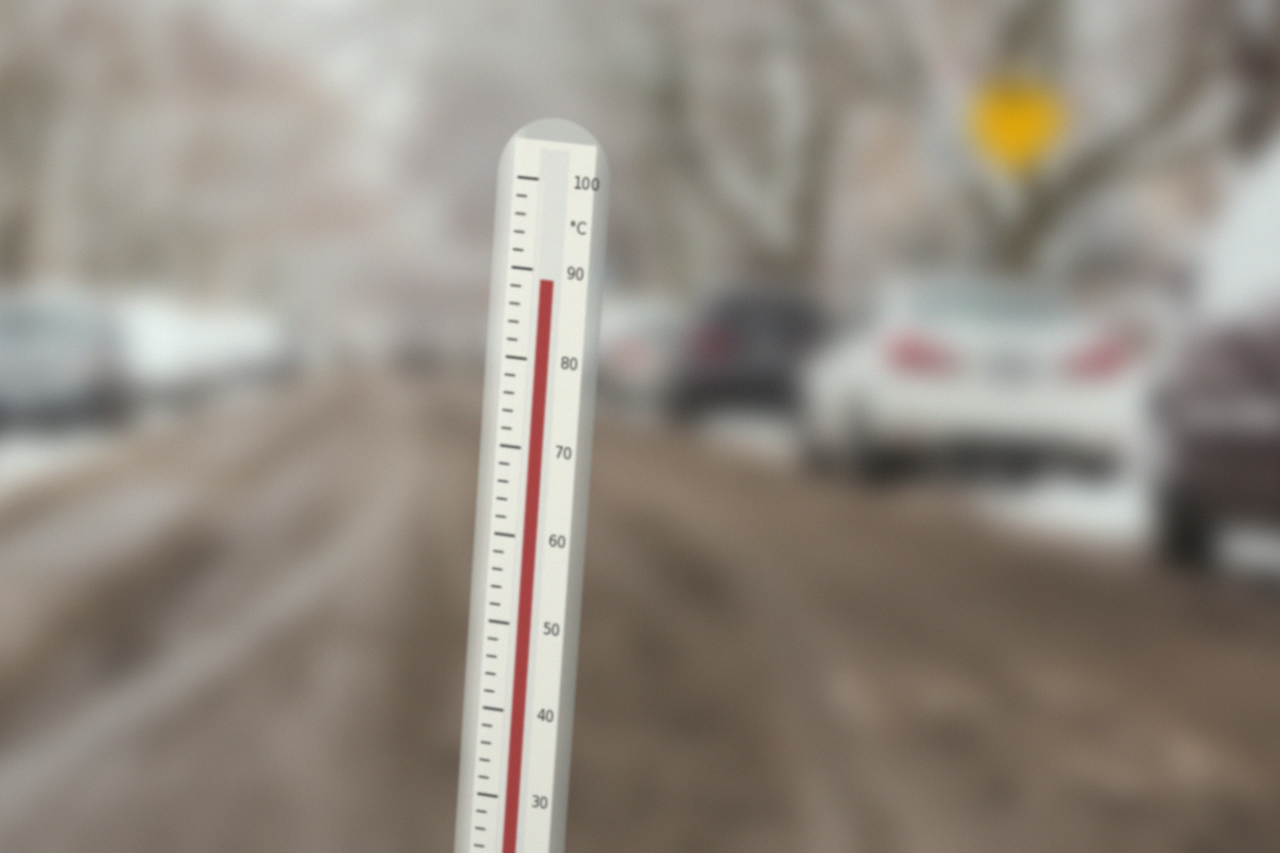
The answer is 89 °C
